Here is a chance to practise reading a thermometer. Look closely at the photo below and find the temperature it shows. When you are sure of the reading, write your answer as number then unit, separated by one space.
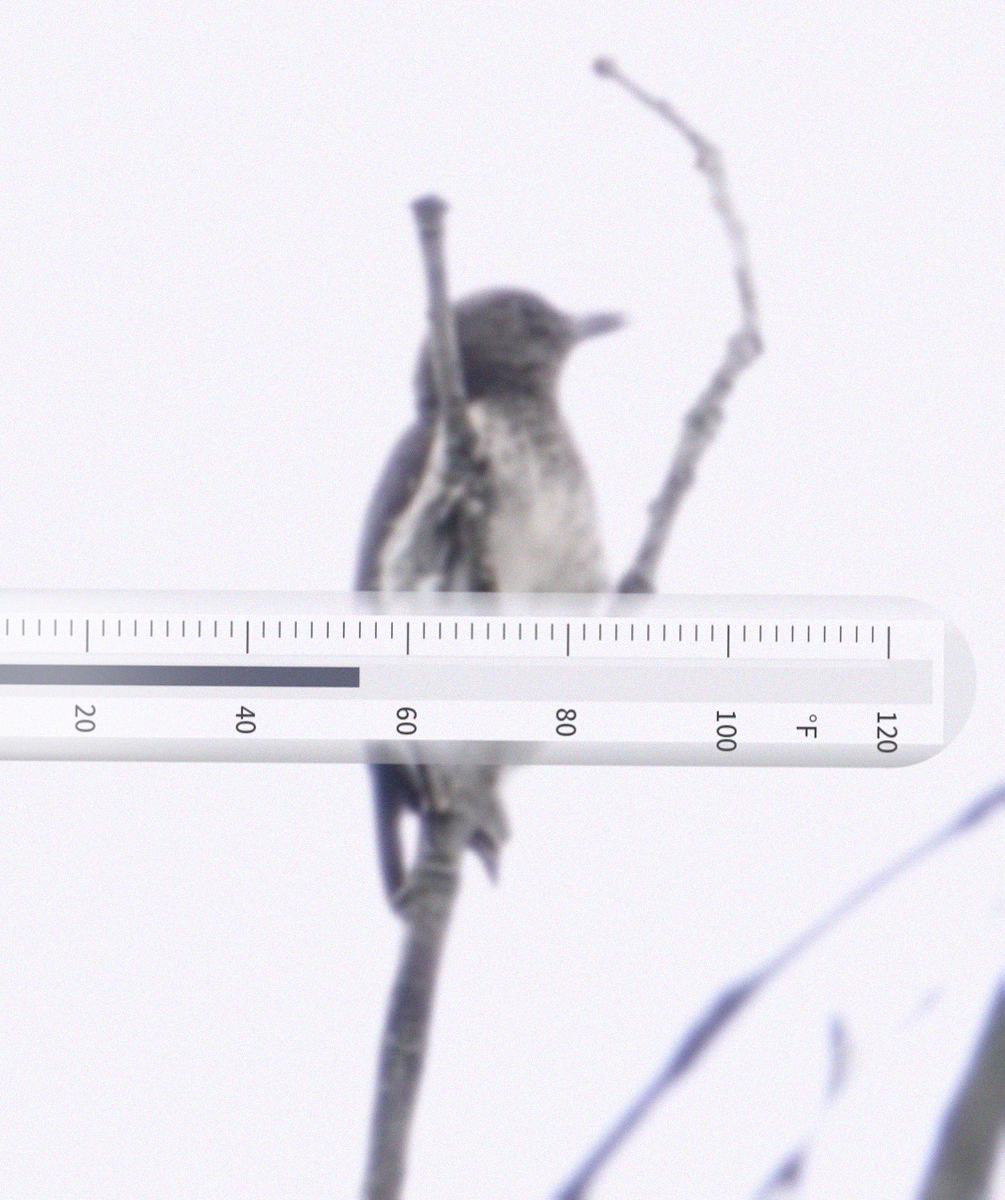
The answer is 54 °F
